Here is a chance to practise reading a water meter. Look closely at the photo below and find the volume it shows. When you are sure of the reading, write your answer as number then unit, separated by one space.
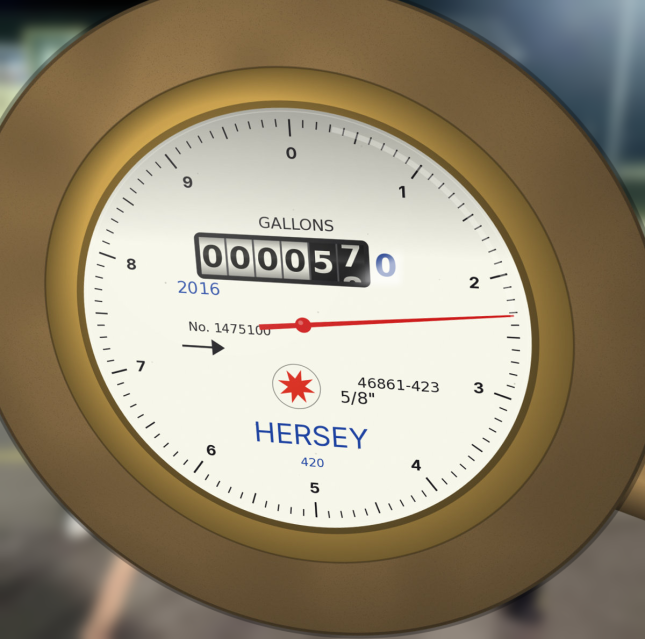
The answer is 572.3 gal
